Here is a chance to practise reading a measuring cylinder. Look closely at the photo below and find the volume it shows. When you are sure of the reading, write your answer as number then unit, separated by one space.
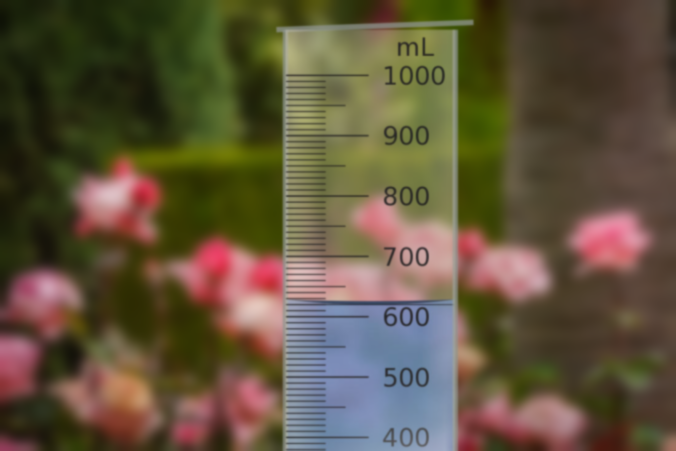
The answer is 620 mL
